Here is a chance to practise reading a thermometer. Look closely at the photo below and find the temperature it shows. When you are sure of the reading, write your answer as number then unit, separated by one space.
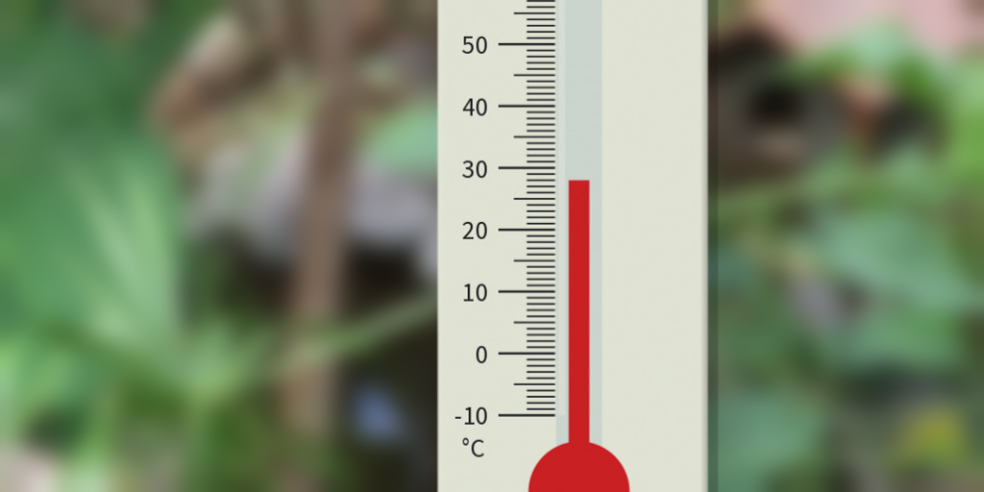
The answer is 28 °C
